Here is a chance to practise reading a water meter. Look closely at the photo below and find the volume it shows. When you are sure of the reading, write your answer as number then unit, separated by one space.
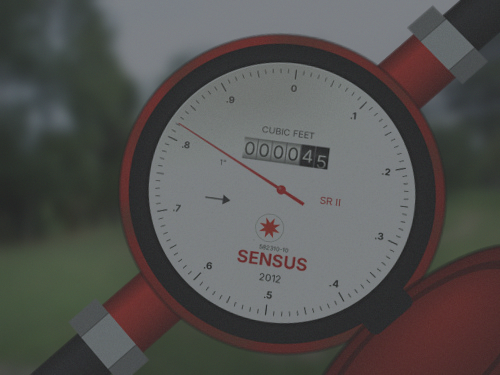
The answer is 44.82 ft³
